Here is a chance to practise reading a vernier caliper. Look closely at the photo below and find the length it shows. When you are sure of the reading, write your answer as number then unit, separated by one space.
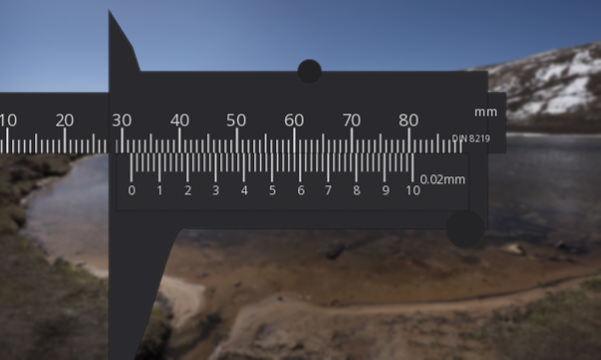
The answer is 31.6 mm
